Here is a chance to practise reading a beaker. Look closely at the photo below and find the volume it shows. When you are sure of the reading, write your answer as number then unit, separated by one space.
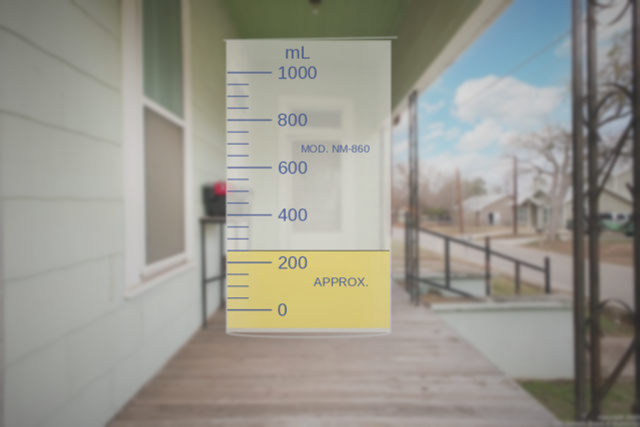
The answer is 250 mL
